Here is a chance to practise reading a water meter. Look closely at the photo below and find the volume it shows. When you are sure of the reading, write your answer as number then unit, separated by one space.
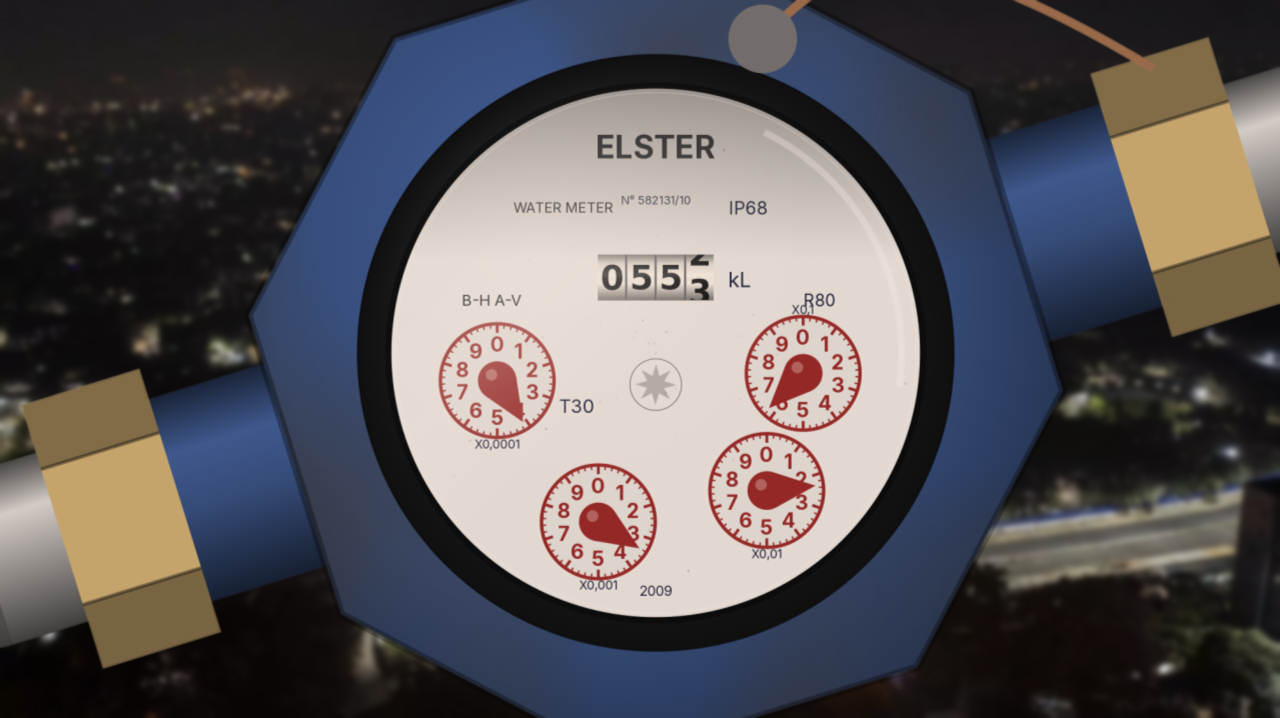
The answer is 552.6234 kL
